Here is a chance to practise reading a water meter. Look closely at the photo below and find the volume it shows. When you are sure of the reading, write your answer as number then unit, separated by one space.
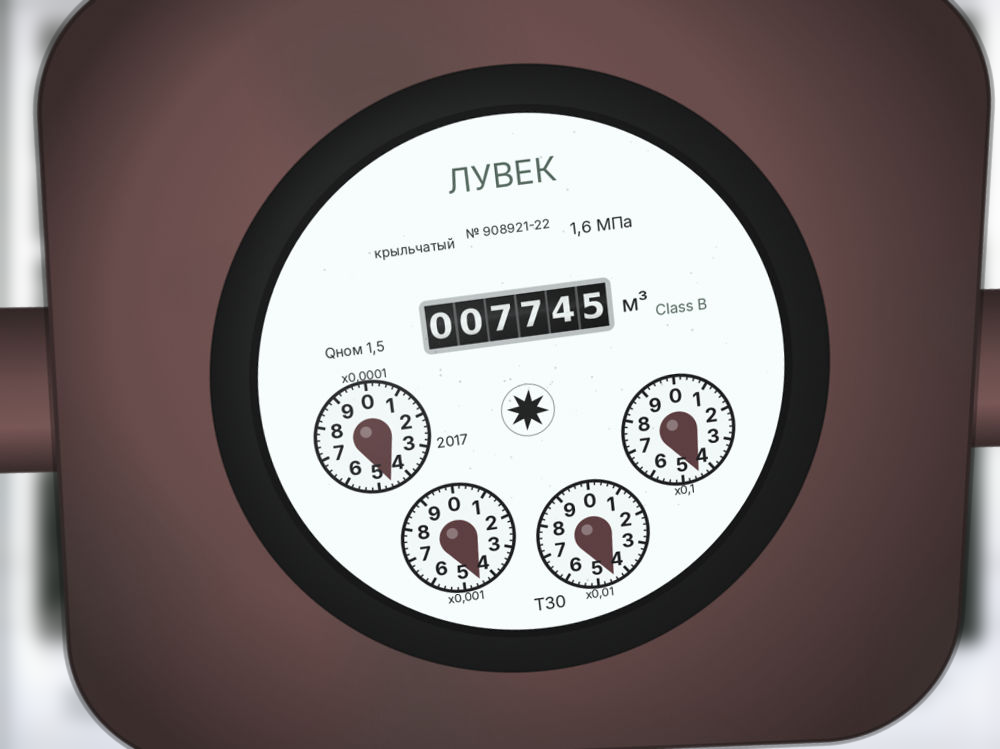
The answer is 7745.4444 m³
